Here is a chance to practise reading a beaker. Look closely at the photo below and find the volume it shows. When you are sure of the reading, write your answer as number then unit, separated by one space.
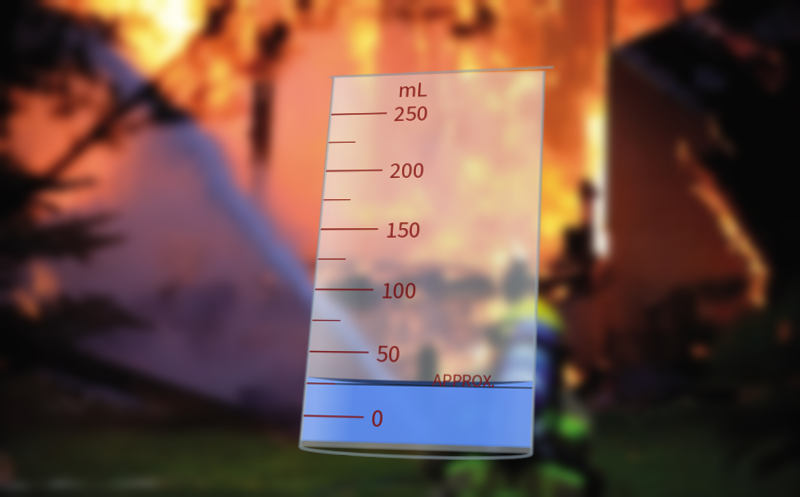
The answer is 25 mL
